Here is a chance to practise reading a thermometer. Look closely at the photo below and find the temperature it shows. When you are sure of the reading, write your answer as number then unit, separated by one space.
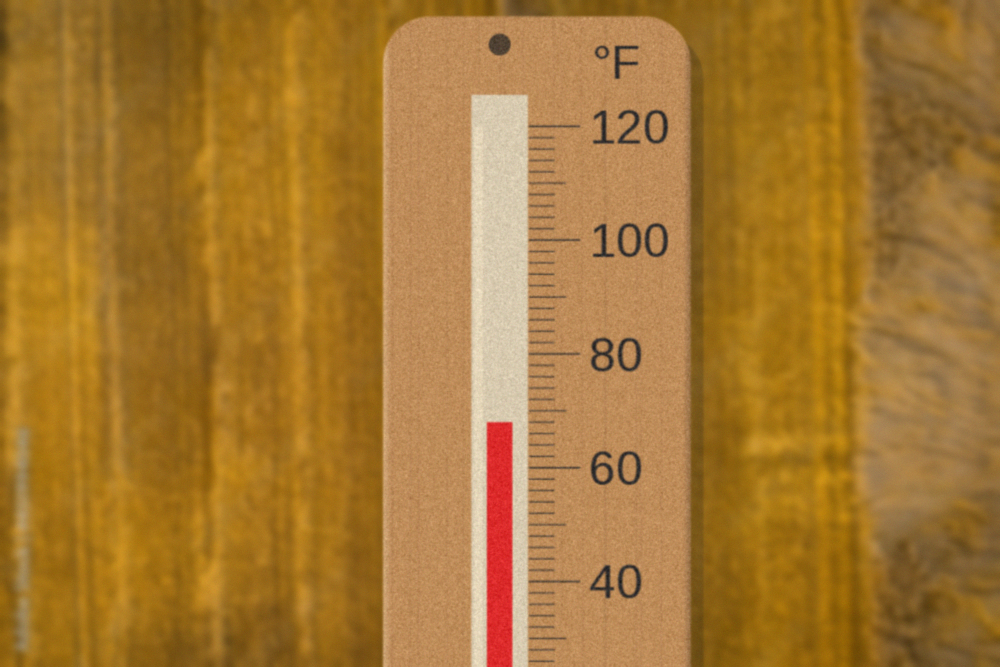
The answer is 68 °F
